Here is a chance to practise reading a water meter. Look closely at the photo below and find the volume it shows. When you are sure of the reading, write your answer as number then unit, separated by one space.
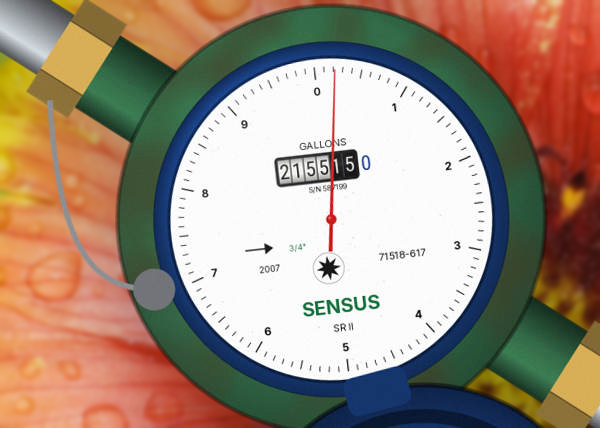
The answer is 2155150.2 gal
